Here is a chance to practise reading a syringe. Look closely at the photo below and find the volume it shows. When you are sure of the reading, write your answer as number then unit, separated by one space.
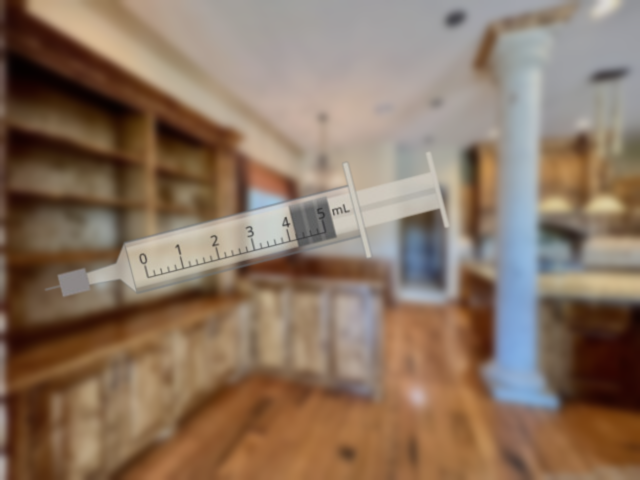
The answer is 4.2 mL
